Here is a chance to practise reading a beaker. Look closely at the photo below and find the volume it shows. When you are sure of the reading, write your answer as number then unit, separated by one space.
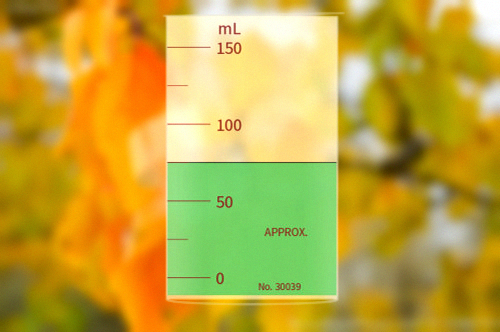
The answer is 75 mL
